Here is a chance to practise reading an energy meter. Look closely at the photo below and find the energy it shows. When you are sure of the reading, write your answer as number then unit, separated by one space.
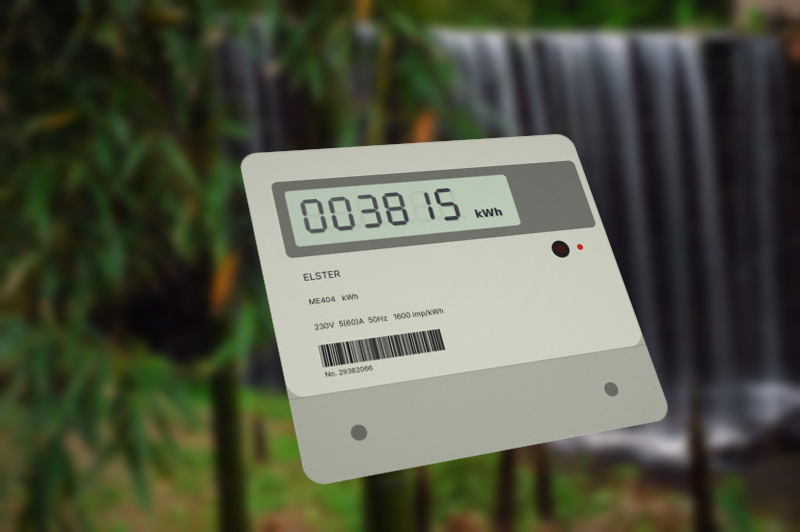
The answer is 3815 kWh
